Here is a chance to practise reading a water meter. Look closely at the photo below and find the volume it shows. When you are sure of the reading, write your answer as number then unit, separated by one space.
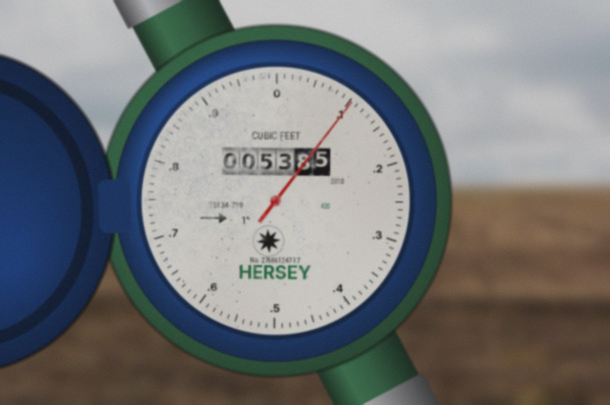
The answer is 5385.10 ft³
